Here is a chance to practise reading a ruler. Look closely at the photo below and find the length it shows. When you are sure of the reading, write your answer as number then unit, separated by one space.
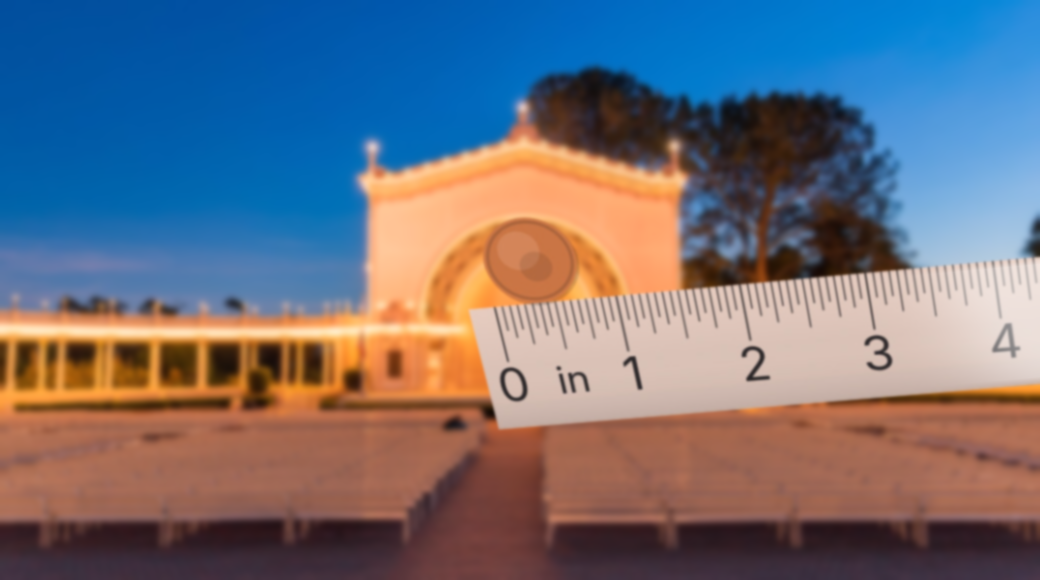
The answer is 0.75 in
